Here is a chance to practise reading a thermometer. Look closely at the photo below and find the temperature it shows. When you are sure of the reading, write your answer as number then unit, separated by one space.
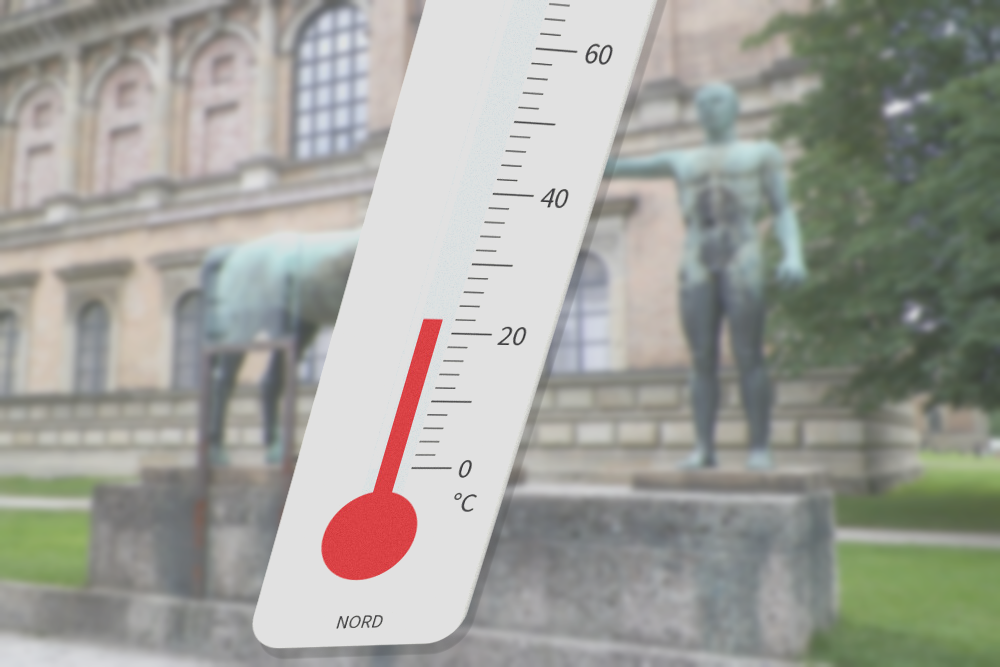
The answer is 22 °C
